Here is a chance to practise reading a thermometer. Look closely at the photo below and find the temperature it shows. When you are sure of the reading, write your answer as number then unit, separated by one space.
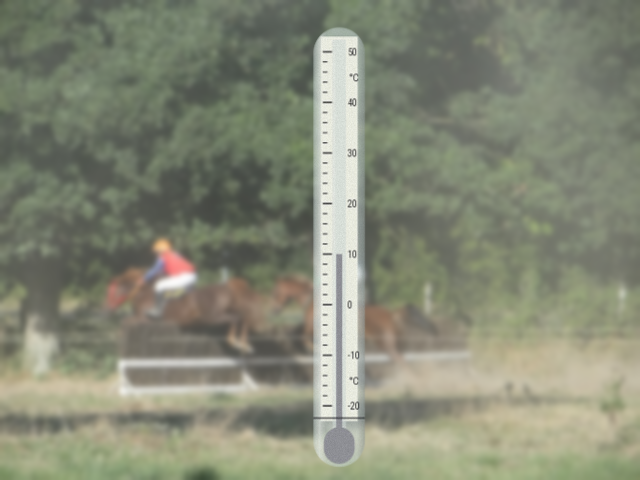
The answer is 10 °C
